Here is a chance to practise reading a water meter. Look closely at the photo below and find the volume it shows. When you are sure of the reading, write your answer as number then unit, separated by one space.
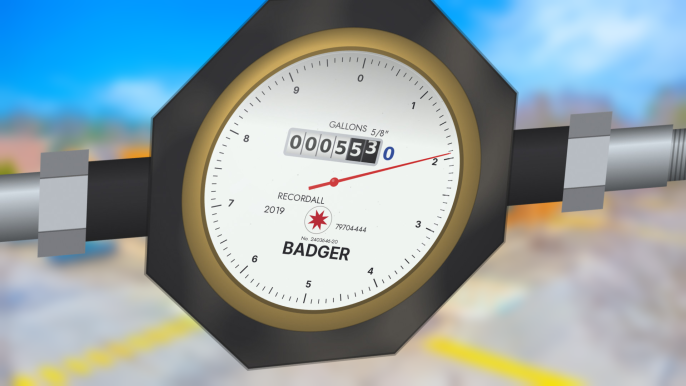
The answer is 5531.9 gal
